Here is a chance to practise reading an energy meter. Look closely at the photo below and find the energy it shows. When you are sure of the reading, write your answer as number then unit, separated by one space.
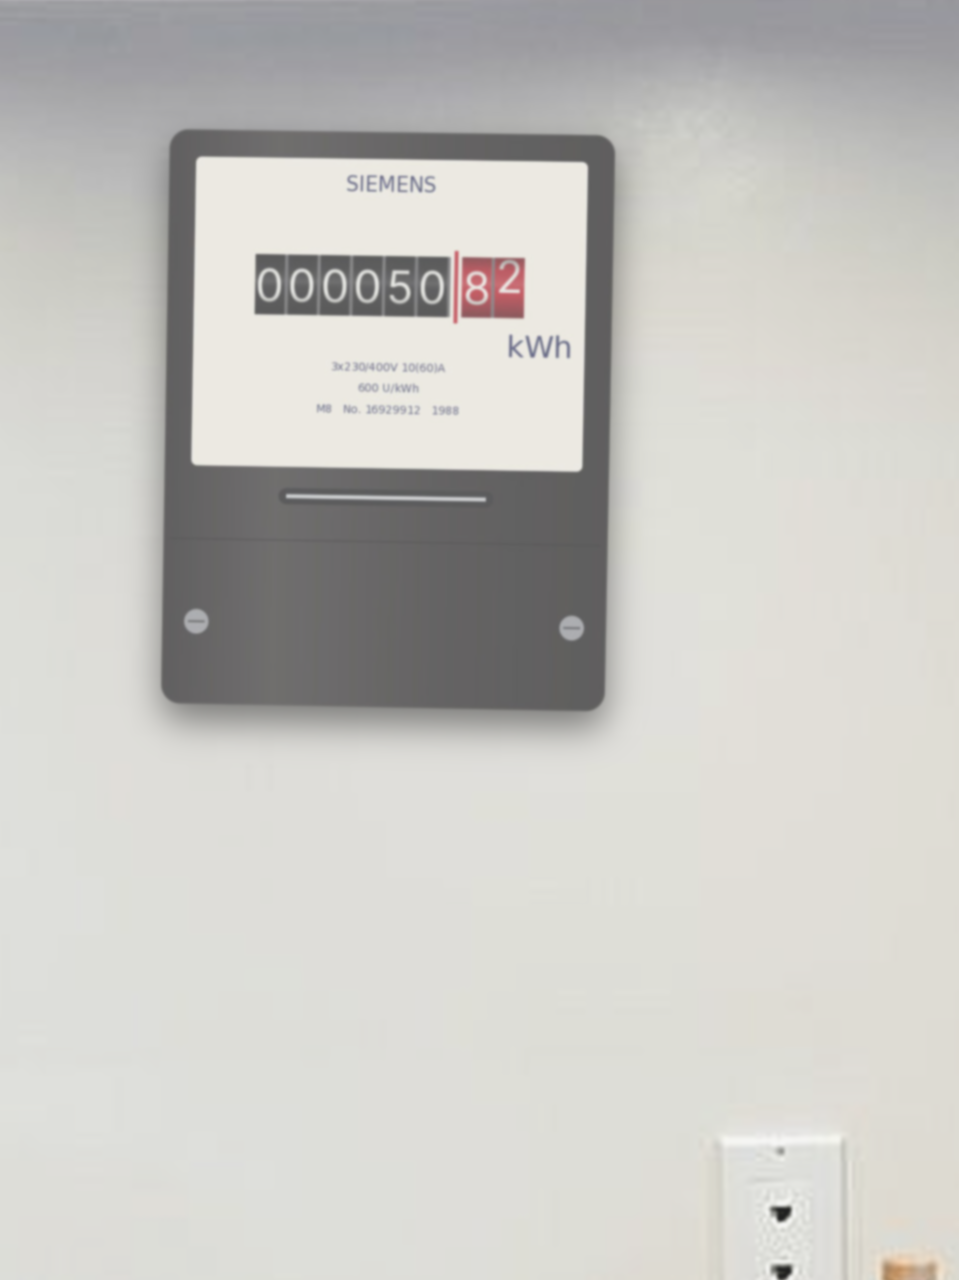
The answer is 50.82 kWh
